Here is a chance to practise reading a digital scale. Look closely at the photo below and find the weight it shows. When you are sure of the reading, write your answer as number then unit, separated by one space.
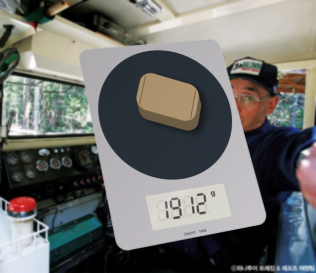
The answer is 1912 g
